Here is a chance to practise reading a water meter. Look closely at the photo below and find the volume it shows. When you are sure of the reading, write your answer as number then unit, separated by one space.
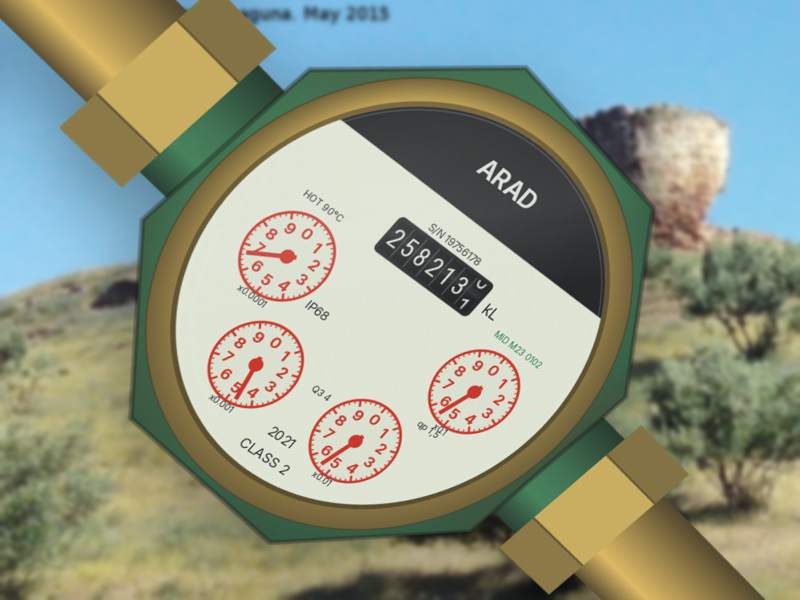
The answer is 2582130.5546 kL
